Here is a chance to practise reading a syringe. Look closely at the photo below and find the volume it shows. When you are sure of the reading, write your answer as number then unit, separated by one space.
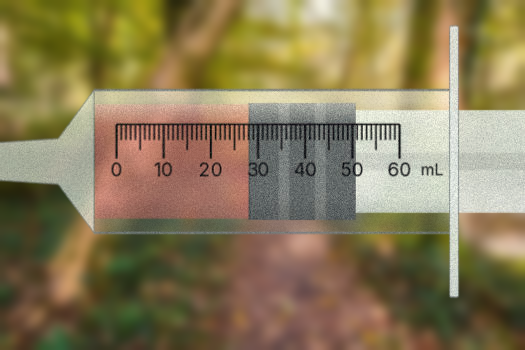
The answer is 28 mL
